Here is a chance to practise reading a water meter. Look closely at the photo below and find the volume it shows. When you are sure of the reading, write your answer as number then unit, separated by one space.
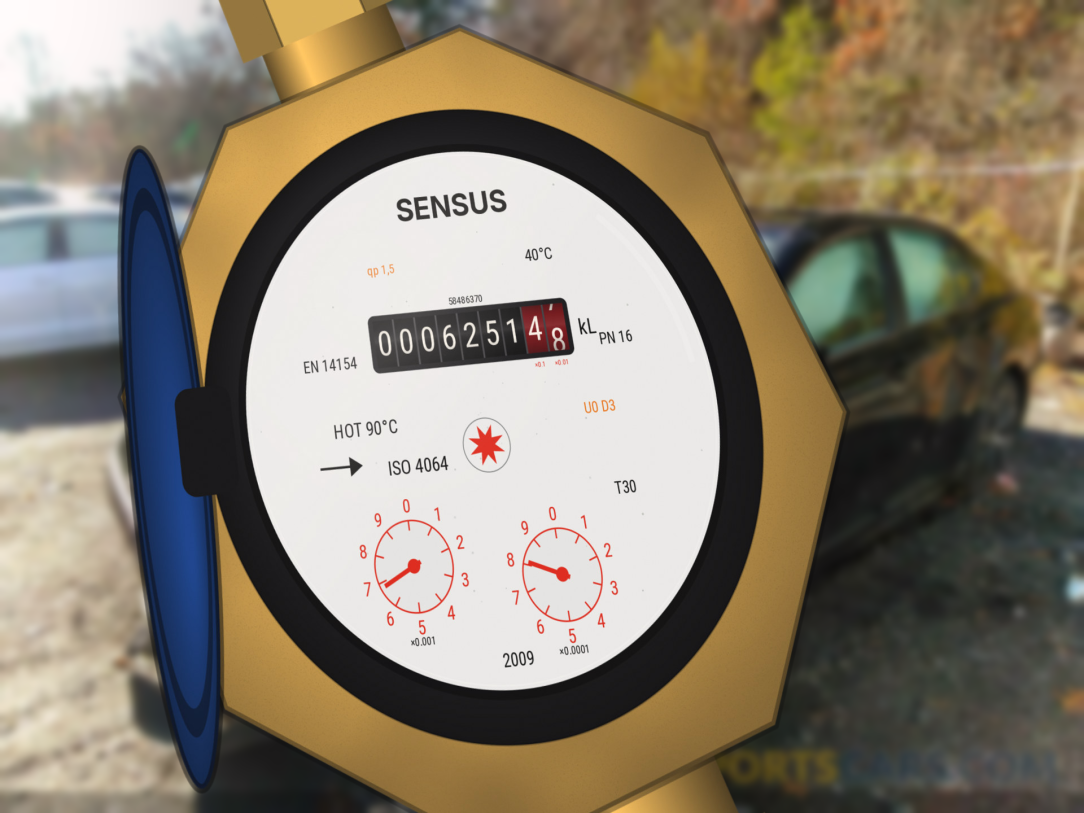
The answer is 6251.4768 kL
